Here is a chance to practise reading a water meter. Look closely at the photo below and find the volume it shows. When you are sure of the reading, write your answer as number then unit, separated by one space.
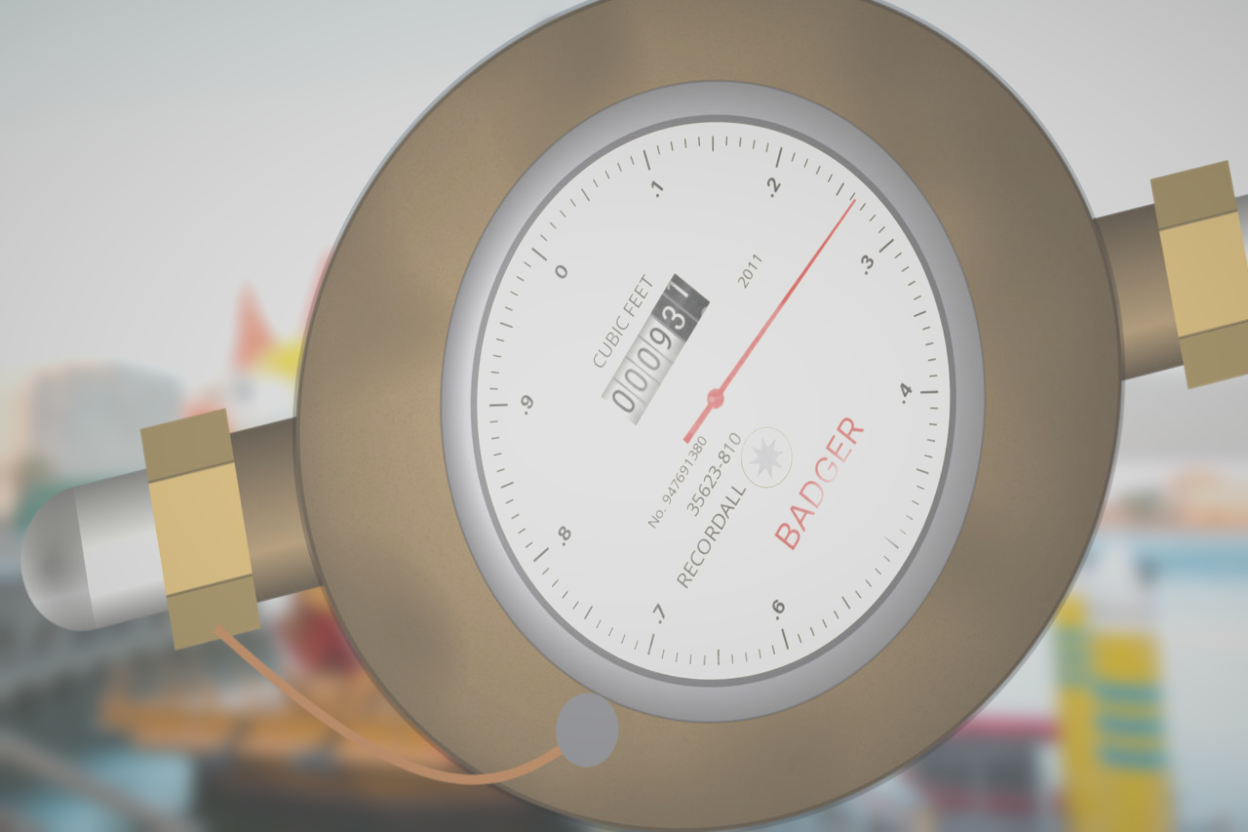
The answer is 931.26 ft³
